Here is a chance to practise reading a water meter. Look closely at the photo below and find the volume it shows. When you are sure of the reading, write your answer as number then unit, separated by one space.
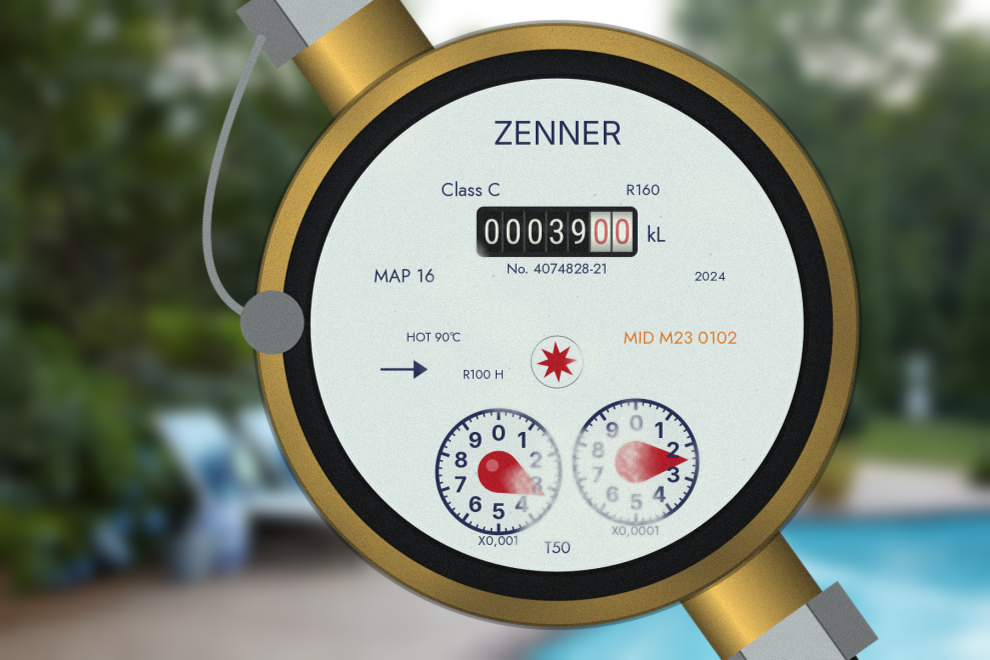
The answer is 39.0032 kL
